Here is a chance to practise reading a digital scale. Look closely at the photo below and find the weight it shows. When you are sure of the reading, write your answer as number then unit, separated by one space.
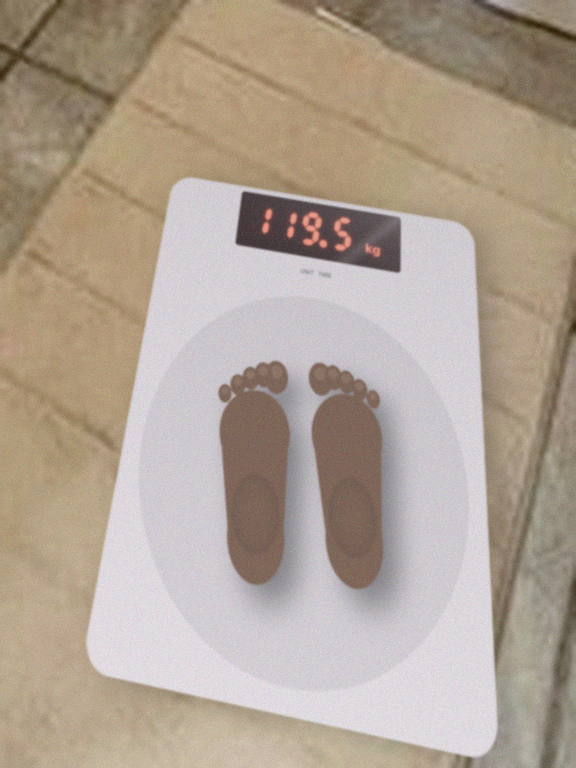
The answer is 119.5 kg
